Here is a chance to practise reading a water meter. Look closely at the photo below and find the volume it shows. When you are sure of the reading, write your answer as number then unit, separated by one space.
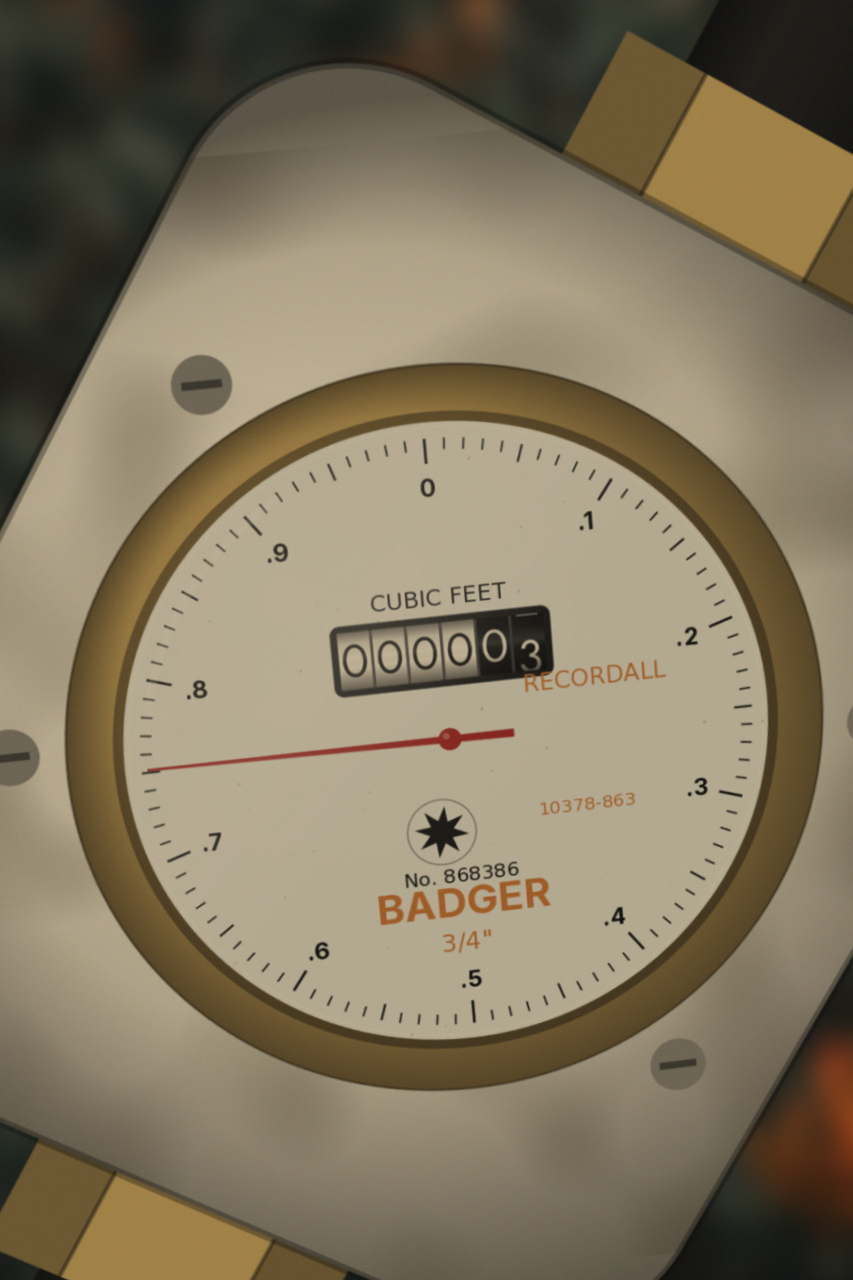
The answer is 2.75 ft³
